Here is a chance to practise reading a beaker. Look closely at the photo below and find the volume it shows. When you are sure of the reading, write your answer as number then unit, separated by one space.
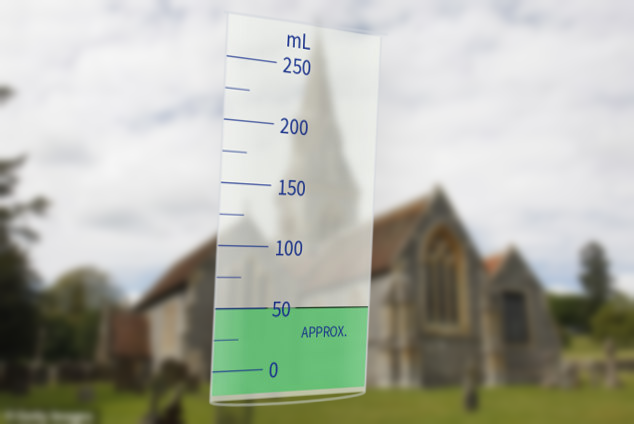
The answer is 50 mL
